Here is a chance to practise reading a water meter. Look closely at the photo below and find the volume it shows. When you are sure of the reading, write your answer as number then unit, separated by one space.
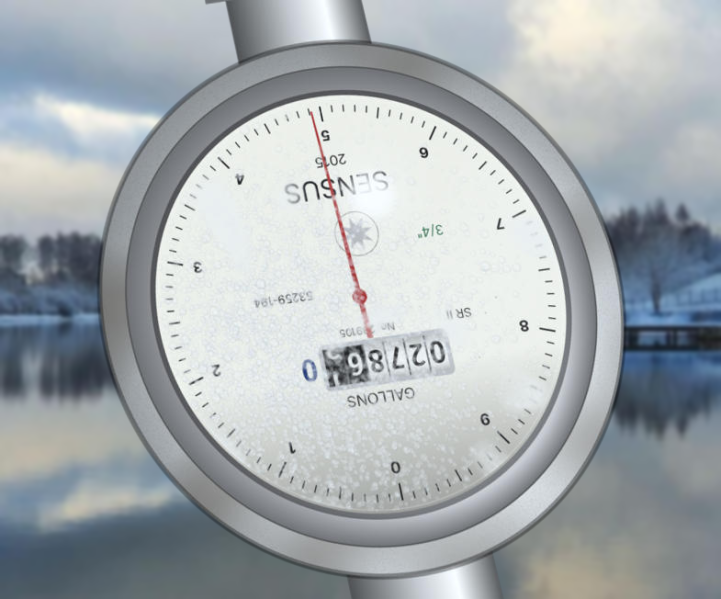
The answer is 278614.9 gal
